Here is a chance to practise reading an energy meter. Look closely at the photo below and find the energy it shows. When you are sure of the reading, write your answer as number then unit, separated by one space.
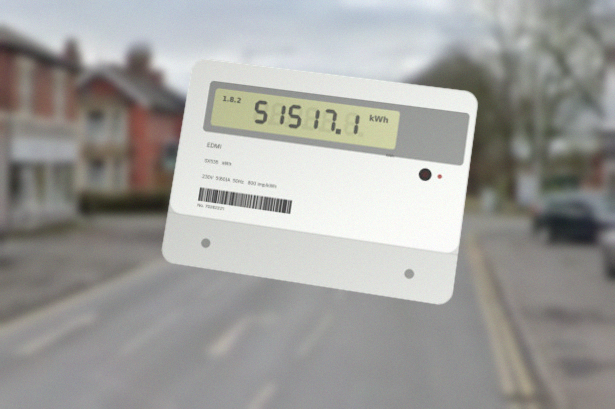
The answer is 51517.1 kWh
